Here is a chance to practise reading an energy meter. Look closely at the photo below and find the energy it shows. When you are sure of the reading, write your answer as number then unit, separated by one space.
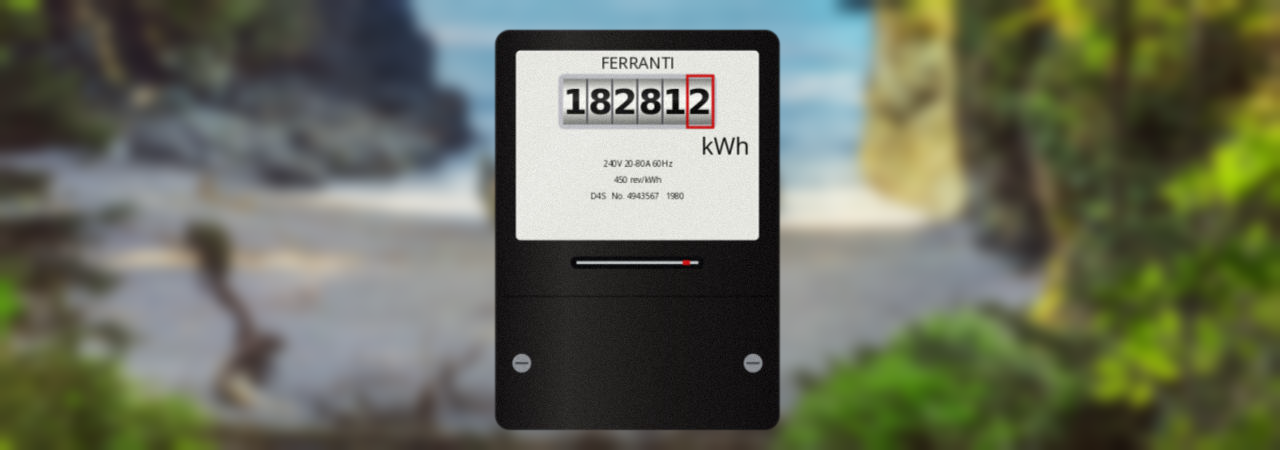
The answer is 18281.2 kWh
